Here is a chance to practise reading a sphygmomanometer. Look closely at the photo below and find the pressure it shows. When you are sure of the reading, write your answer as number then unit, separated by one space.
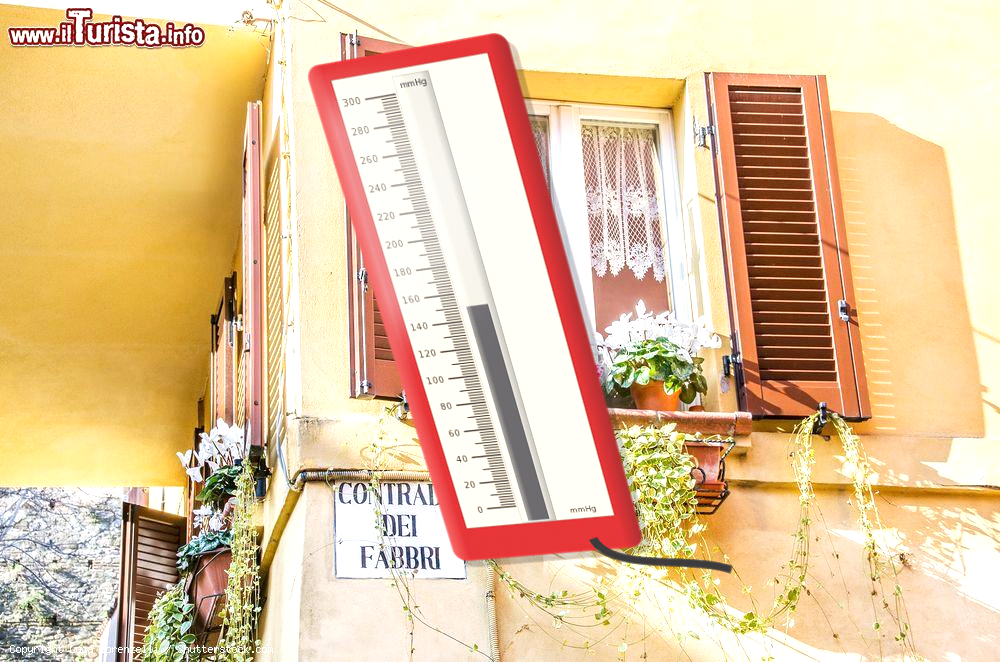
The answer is 150 mmHg
